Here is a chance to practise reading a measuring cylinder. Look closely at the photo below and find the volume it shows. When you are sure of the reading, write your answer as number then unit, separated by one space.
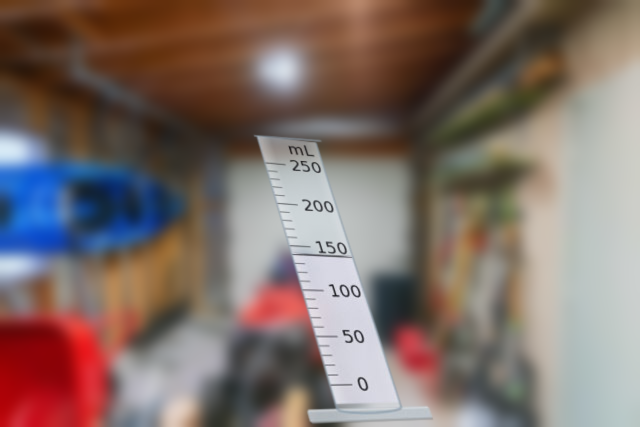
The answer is 140 mL
